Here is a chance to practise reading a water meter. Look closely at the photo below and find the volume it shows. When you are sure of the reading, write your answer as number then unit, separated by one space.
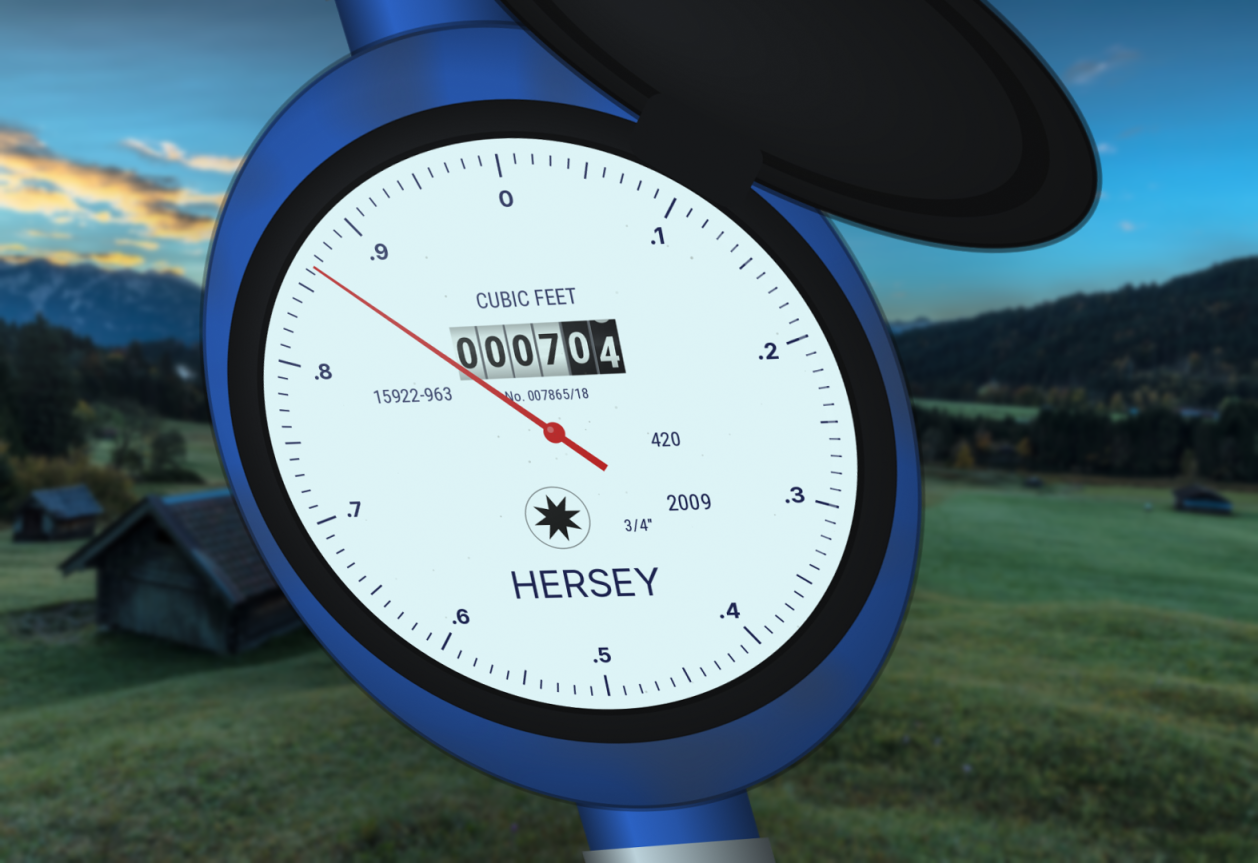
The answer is 703.86 ft³
